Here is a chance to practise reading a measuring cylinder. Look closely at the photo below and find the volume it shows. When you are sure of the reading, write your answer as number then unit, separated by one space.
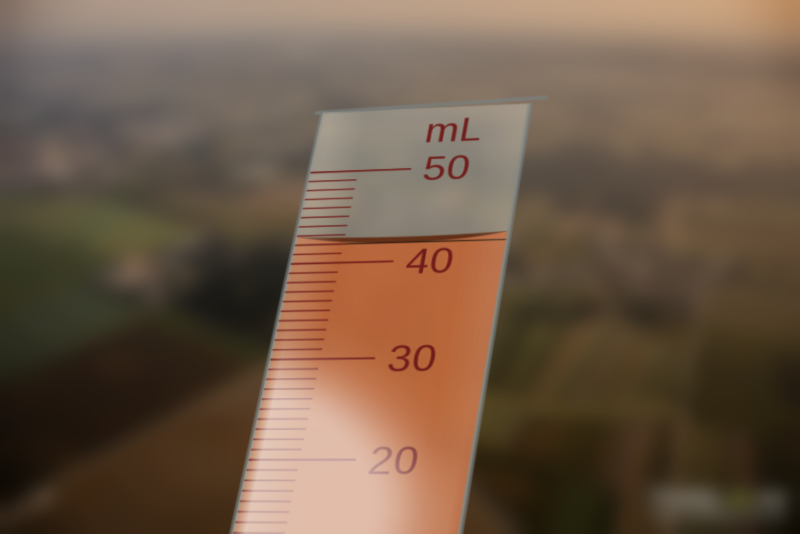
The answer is 42 mL
